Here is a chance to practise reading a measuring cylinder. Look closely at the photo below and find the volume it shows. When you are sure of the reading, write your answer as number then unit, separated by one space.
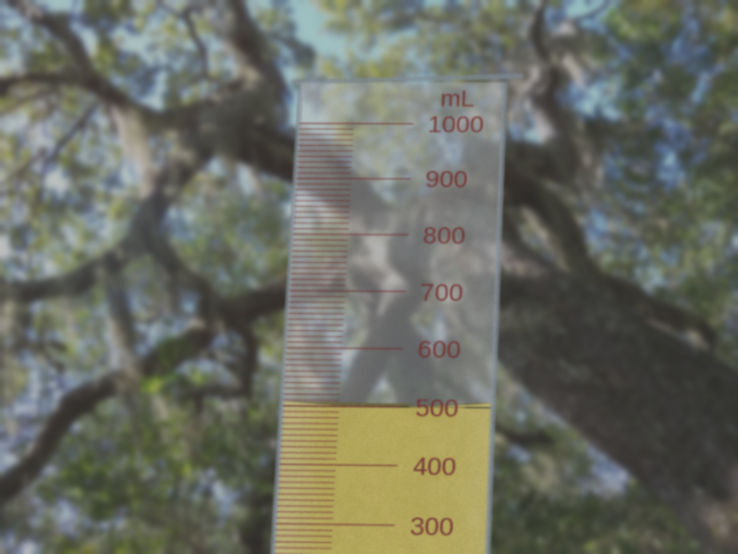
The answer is 500 mL
